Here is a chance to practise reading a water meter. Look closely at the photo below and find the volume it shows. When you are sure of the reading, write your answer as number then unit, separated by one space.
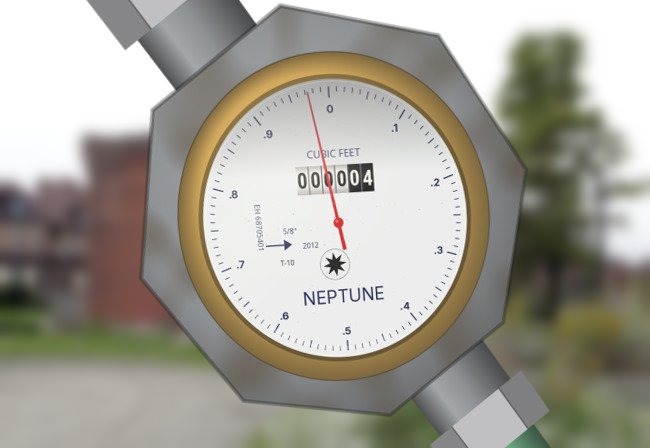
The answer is 3.97 ft³
